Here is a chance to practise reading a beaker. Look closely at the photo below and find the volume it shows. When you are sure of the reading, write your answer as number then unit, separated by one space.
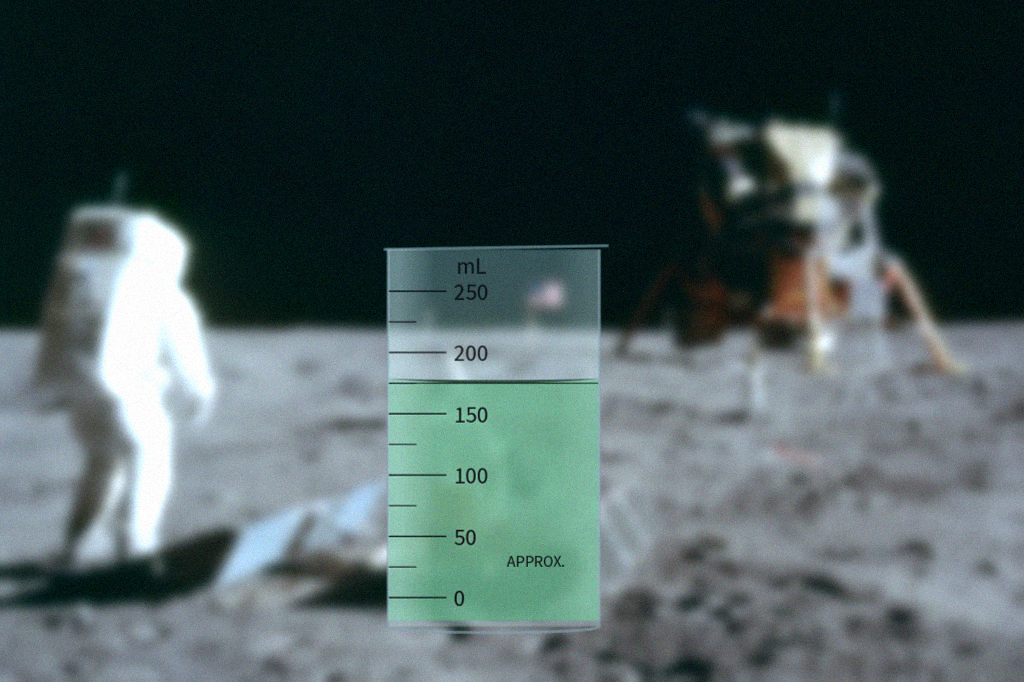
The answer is 175 mL
